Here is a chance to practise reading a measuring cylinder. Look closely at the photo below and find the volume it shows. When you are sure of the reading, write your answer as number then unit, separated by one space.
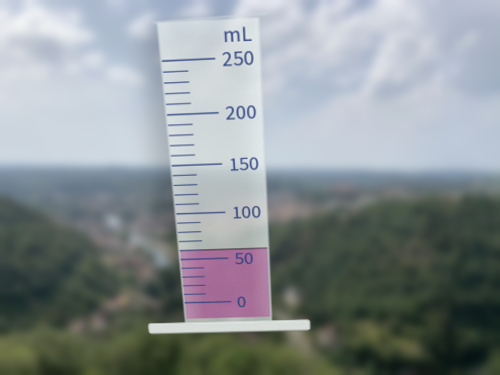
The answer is 60 mL
